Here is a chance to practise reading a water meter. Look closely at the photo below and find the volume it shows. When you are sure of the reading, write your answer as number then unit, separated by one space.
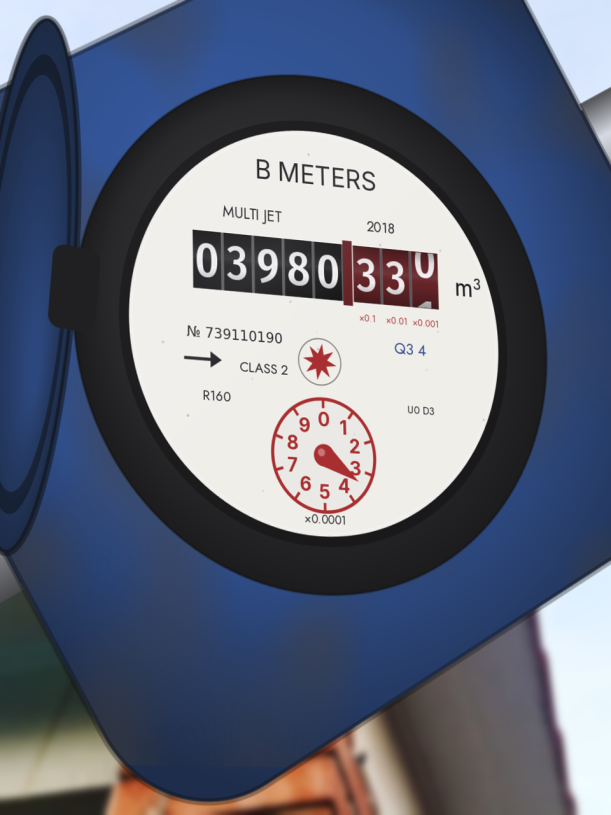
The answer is 3980.3303 m³
